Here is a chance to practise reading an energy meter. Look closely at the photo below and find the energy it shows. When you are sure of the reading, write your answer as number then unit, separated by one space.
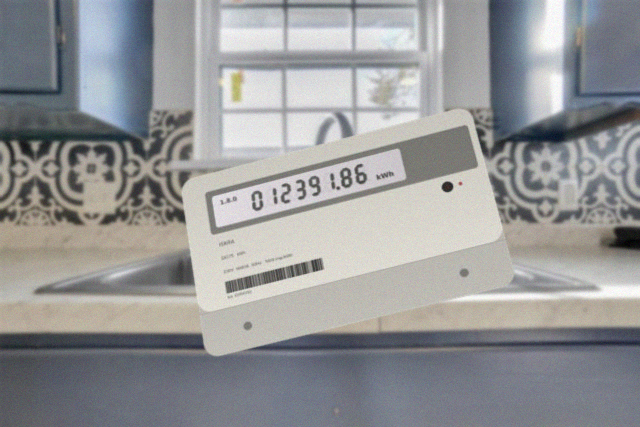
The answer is 12391.86 kWh
